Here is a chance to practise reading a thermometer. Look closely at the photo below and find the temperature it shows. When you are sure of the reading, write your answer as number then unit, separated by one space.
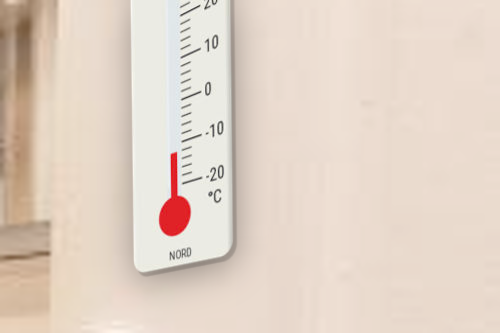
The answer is -12 °C
